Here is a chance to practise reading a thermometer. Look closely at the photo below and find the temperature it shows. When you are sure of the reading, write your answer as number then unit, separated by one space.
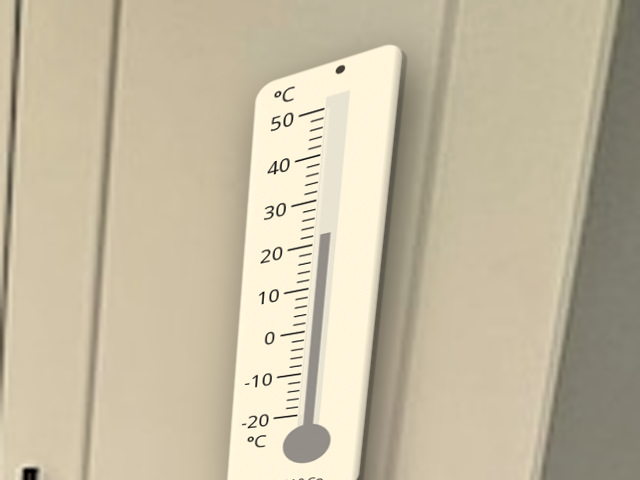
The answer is 22 °C
